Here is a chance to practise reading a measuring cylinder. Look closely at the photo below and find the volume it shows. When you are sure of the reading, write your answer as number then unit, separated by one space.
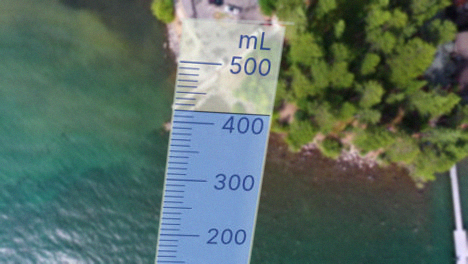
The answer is 420 mL
